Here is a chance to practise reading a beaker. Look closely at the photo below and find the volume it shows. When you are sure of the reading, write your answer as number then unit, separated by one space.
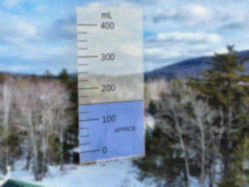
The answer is 150 mL
